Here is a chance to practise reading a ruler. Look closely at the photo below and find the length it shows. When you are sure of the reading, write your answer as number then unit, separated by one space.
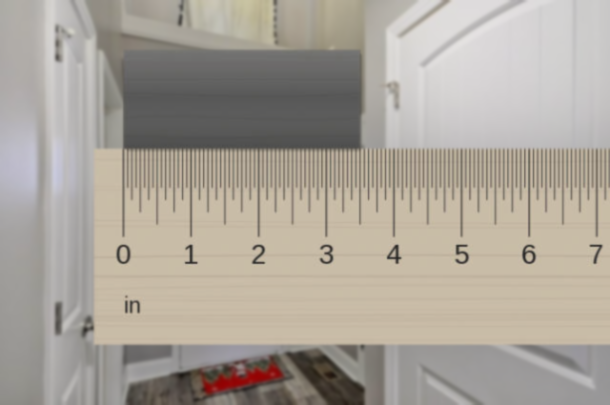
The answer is 3.5 in
